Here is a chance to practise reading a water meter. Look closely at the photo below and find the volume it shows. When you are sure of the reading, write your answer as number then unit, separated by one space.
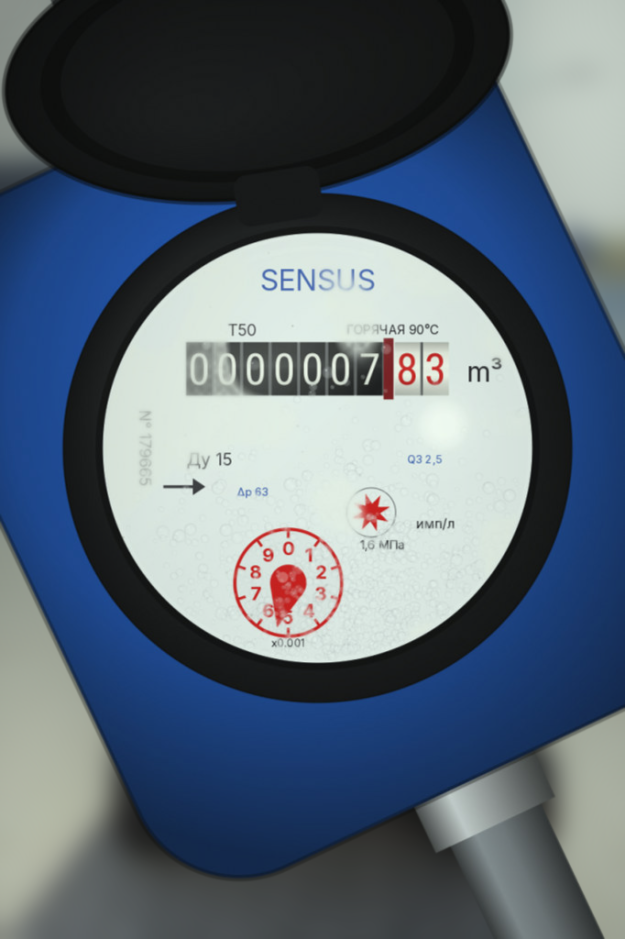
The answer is 7.835 m³
